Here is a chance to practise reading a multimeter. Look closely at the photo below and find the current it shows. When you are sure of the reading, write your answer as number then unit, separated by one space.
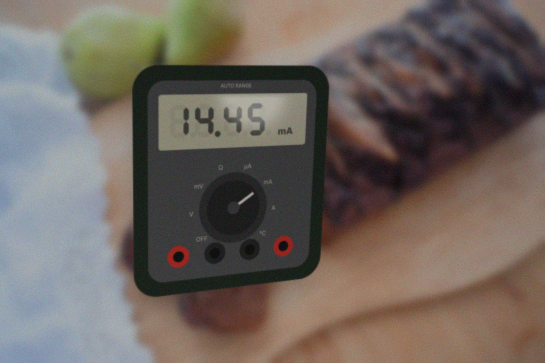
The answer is 14.45 mA
